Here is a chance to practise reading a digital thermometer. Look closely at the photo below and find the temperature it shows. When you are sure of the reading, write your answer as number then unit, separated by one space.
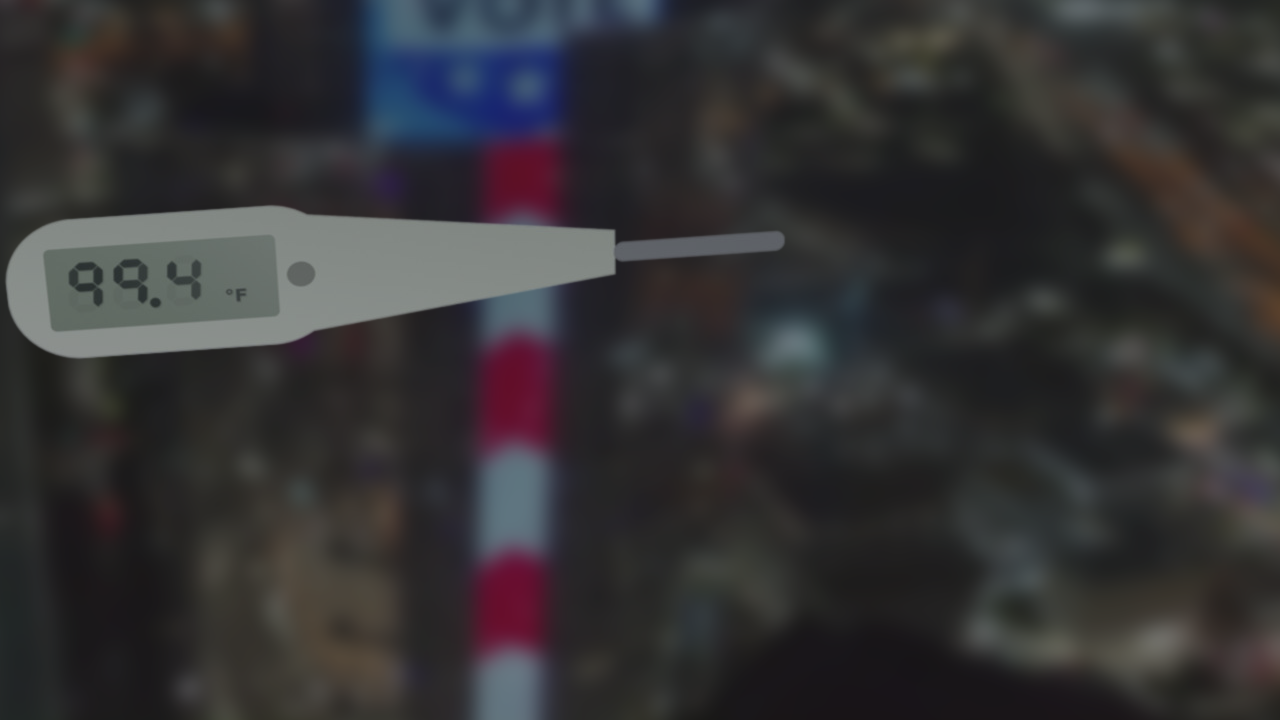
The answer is 99.4 °F
